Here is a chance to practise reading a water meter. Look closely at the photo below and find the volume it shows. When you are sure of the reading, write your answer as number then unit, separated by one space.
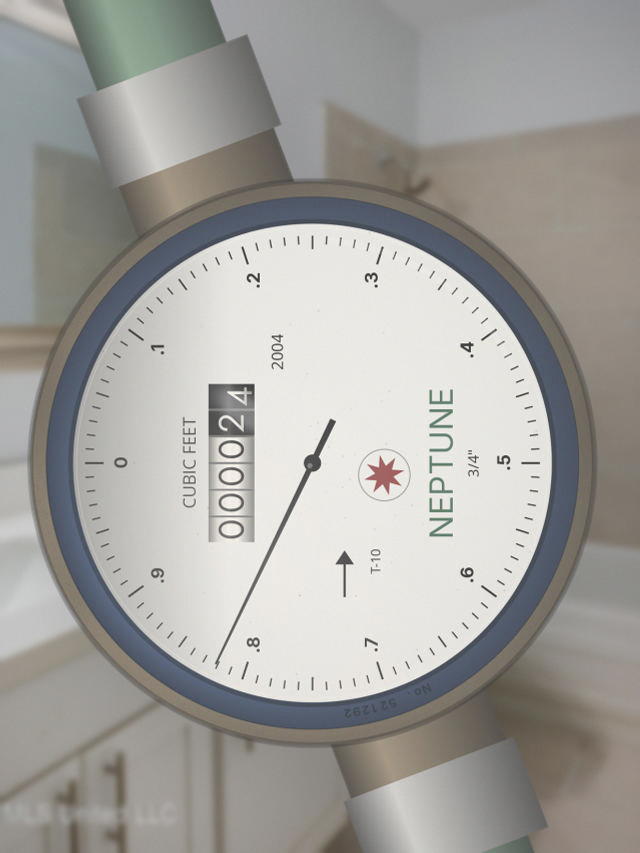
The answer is 23.82 ft³
